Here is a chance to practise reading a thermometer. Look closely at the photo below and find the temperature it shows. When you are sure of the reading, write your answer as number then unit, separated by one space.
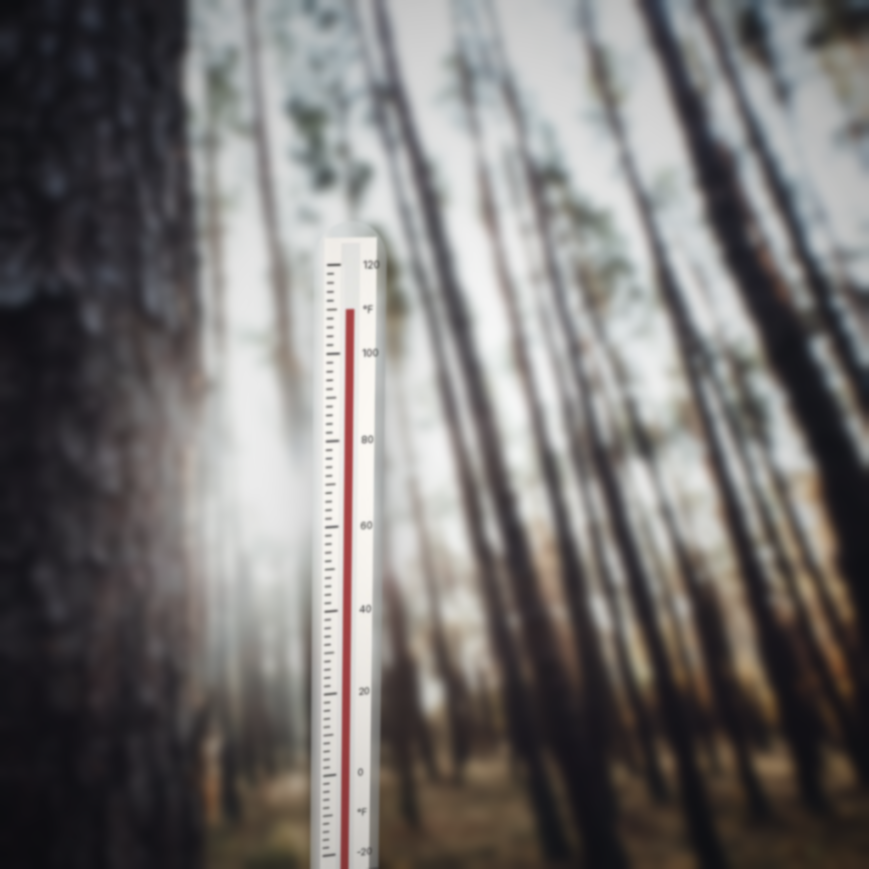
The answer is 110 °F
